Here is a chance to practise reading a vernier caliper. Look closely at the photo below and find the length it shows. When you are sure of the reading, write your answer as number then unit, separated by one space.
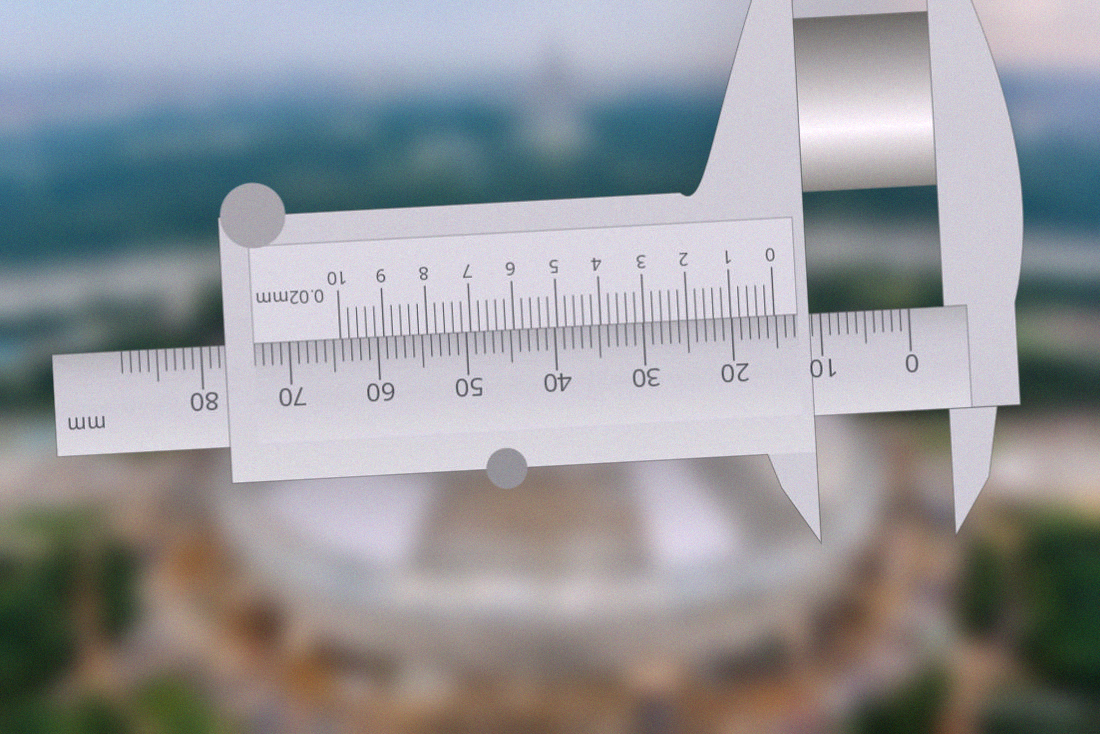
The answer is 15.2 mm
